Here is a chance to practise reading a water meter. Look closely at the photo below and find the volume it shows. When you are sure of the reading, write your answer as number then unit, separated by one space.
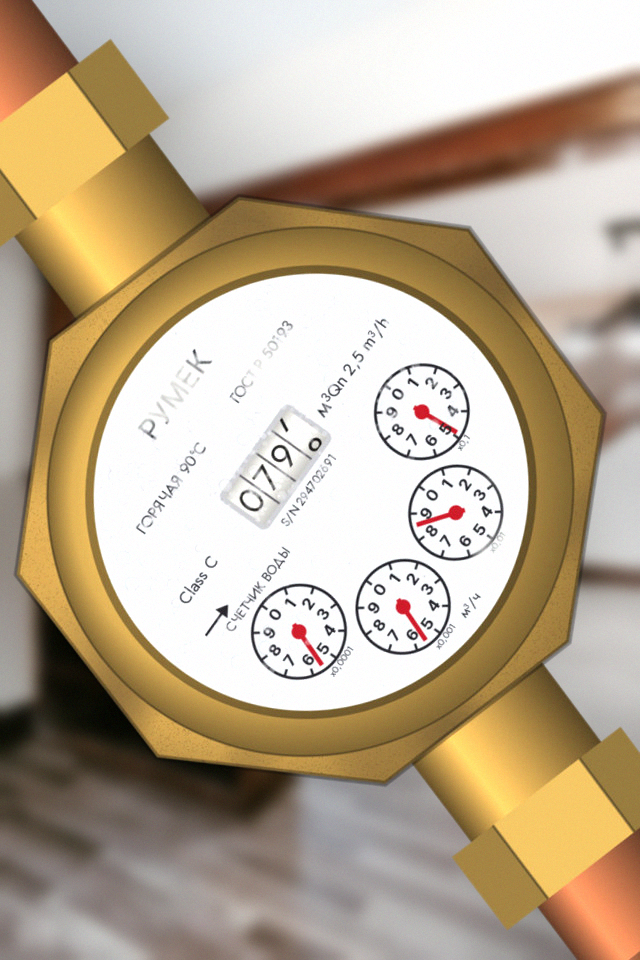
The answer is 797.4855 m³
